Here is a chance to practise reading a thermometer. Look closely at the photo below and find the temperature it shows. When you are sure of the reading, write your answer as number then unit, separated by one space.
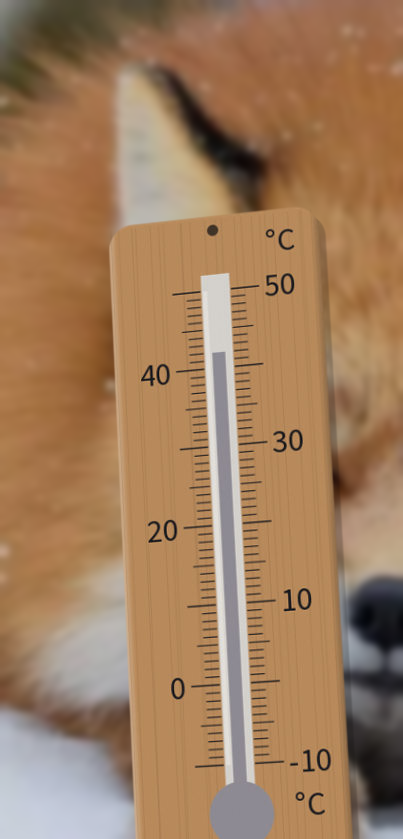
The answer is 42 °C
